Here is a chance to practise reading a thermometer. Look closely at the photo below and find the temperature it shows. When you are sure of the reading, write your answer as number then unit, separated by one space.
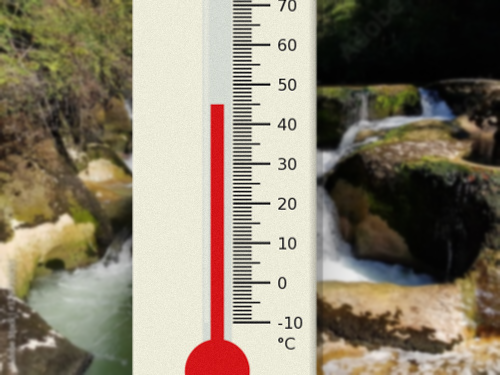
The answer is 45 °C
